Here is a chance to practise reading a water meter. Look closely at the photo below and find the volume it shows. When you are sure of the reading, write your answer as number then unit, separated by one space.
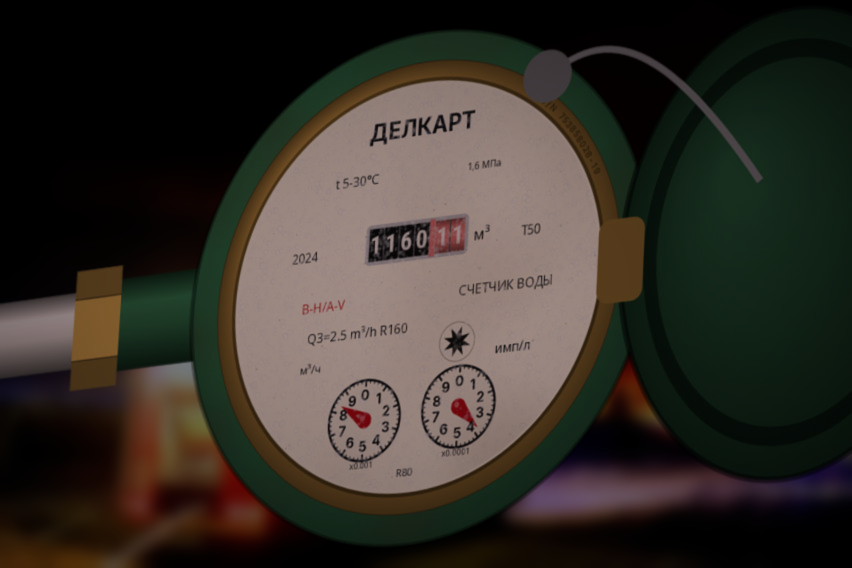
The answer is 1160.1183 m³
